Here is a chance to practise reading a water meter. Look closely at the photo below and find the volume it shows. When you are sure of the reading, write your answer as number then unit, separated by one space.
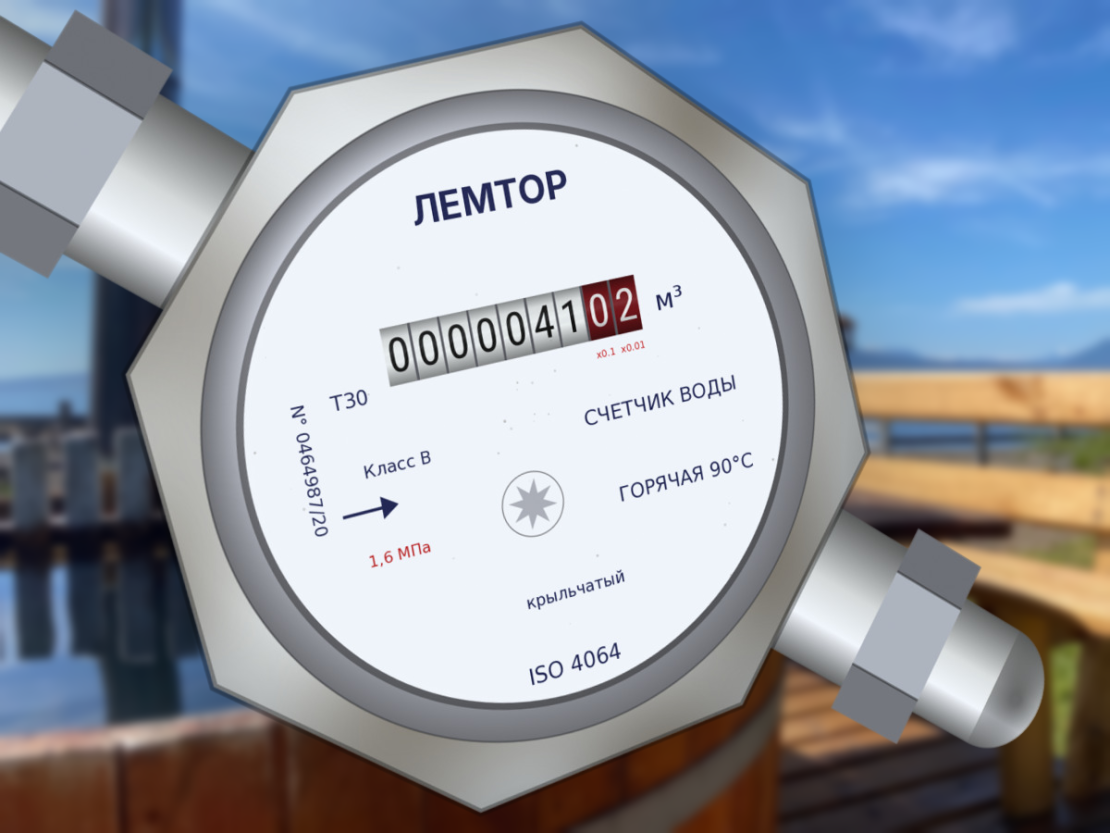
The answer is 41.02 m³
